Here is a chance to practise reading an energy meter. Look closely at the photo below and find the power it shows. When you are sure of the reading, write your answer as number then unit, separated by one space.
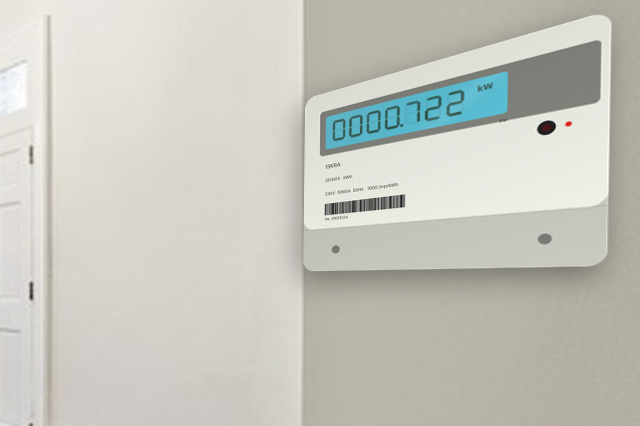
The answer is 0.722 kW
